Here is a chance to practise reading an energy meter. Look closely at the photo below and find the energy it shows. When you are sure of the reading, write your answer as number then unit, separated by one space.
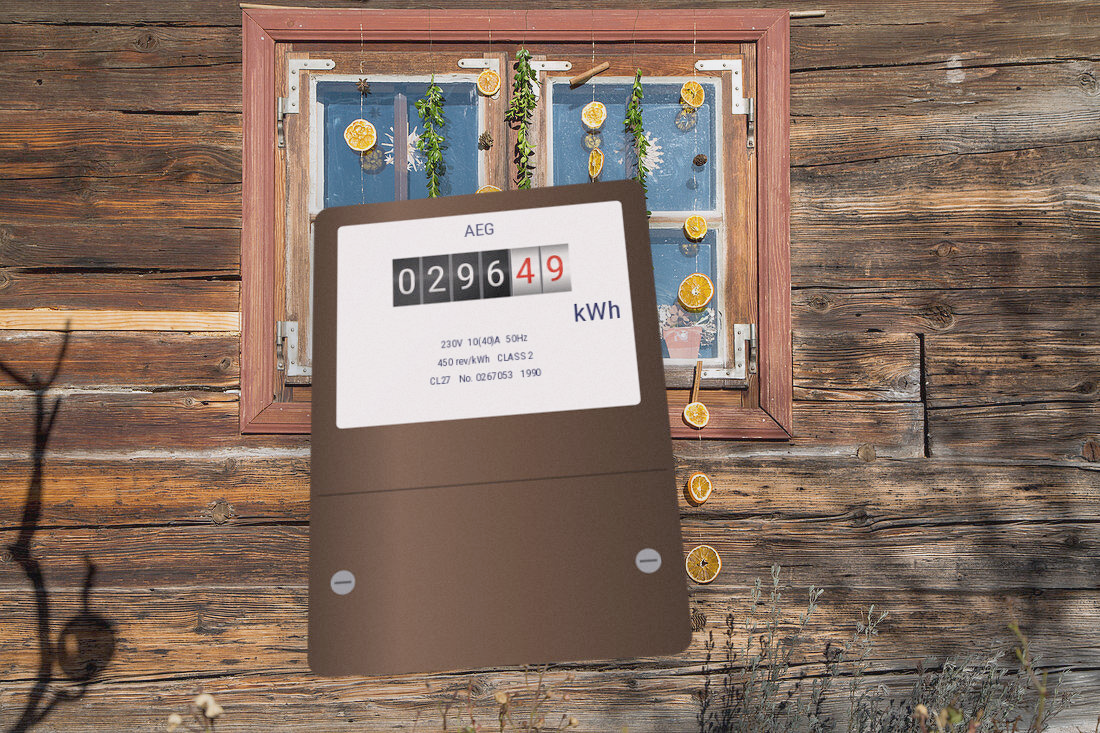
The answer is 296.49 kWh
